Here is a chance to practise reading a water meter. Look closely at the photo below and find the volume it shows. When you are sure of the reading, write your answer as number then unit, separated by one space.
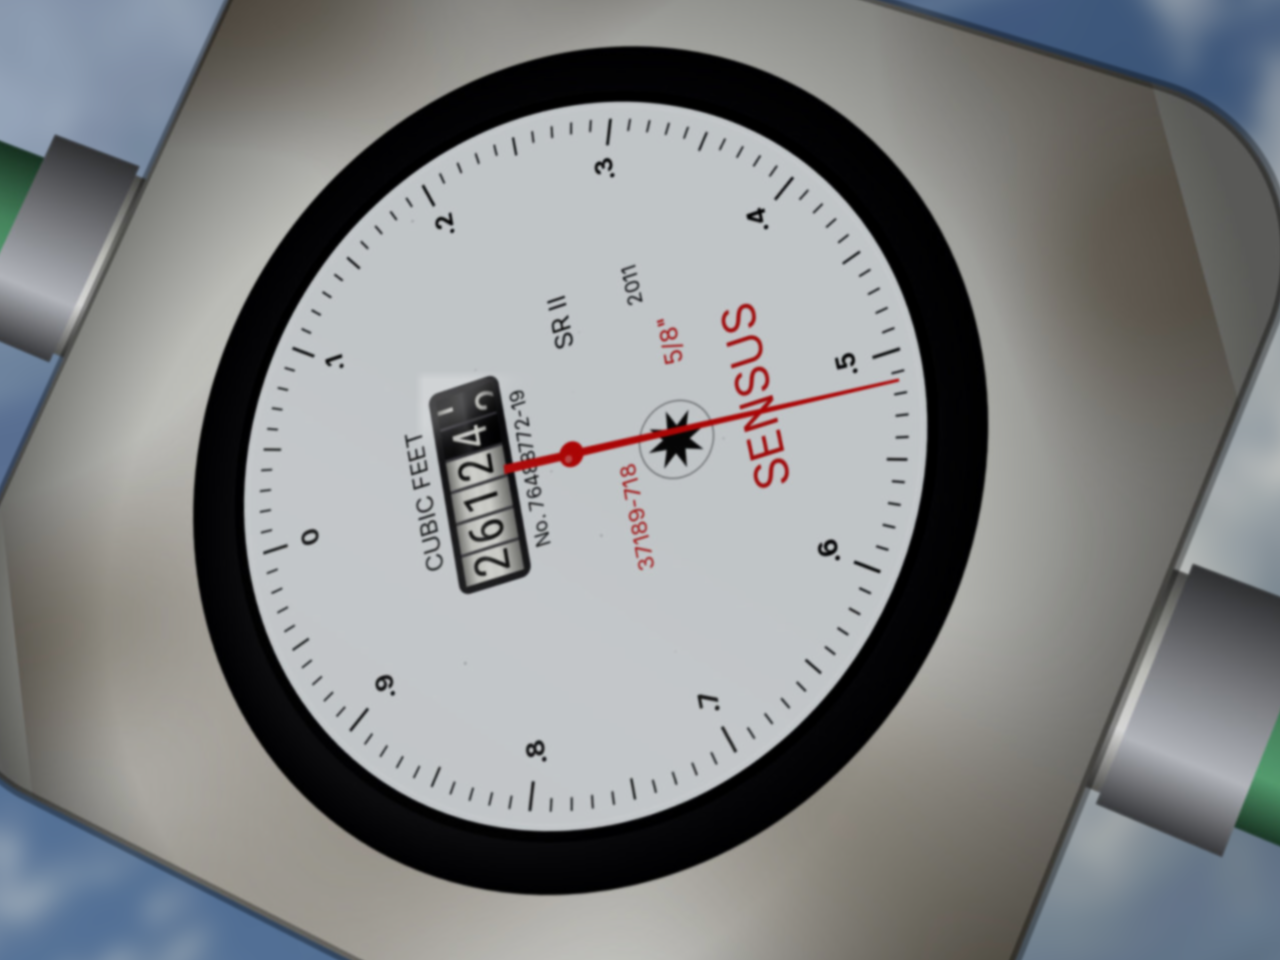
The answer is 261241.51 ft³
